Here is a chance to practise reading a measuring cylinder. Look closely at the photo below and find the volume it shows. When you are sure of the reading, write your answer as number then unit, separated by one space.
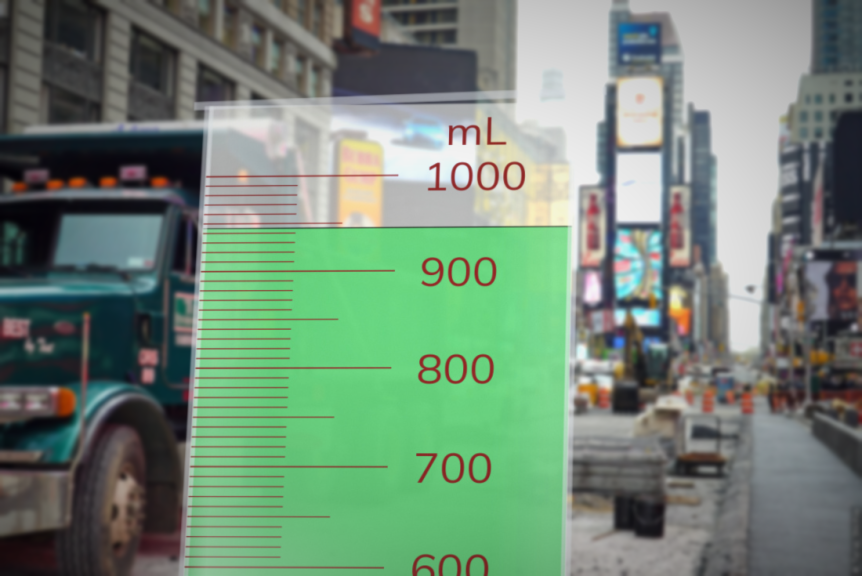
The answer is 945 mL
